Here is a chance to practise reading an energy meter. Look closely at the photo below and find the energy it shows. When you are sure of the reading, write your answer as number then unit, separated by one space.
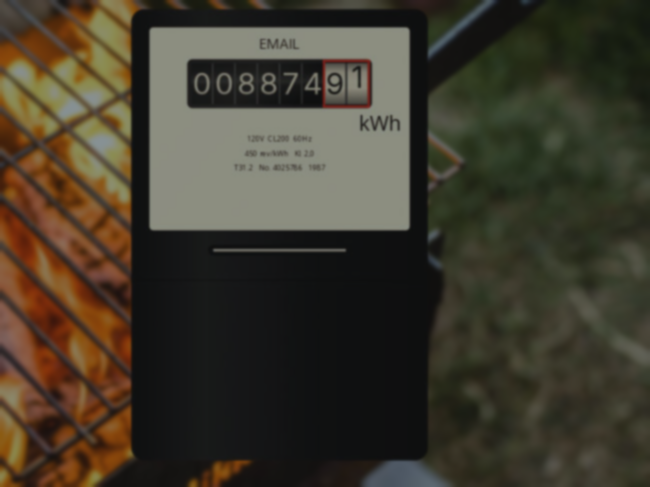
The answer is 8874.91 kWh
